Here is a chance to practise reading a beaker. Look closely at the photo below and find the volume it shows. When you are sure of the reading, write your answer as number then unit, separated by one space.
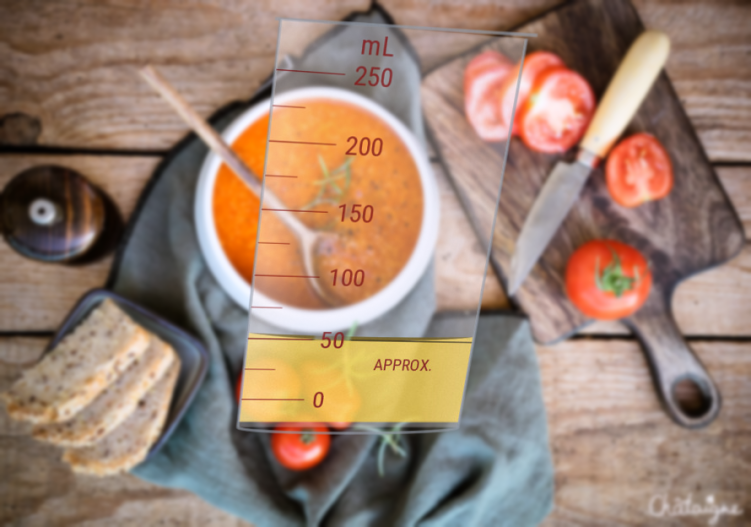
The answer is 50 mL
